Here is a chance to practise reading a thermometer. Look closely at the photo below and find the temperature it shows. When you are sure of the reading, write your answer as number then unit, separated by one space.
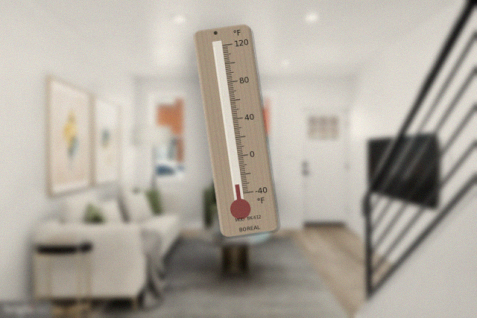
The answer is -30 °F
